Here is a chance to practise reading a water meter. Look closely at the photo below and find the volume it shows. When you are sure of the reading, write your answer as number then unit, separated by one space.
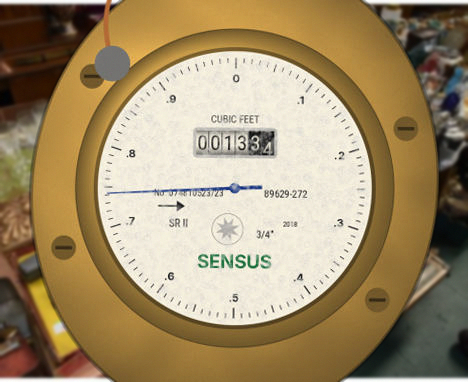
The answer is 1333.74 ft³
